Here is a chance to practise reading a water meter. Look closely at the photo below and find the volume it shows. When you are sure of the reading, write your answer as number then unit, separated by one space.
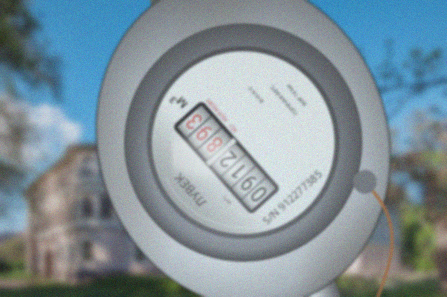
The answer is 912.893 m³
